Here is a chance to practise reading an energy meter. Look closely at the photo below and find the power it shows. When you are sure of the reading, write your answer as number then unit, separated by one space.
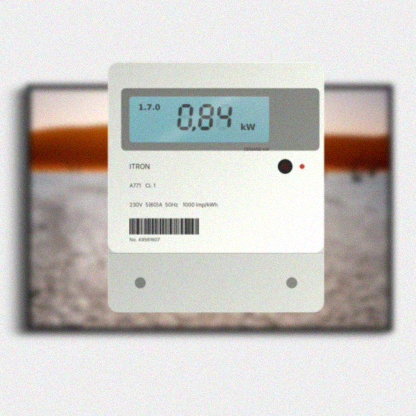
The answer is 0.84 kW
